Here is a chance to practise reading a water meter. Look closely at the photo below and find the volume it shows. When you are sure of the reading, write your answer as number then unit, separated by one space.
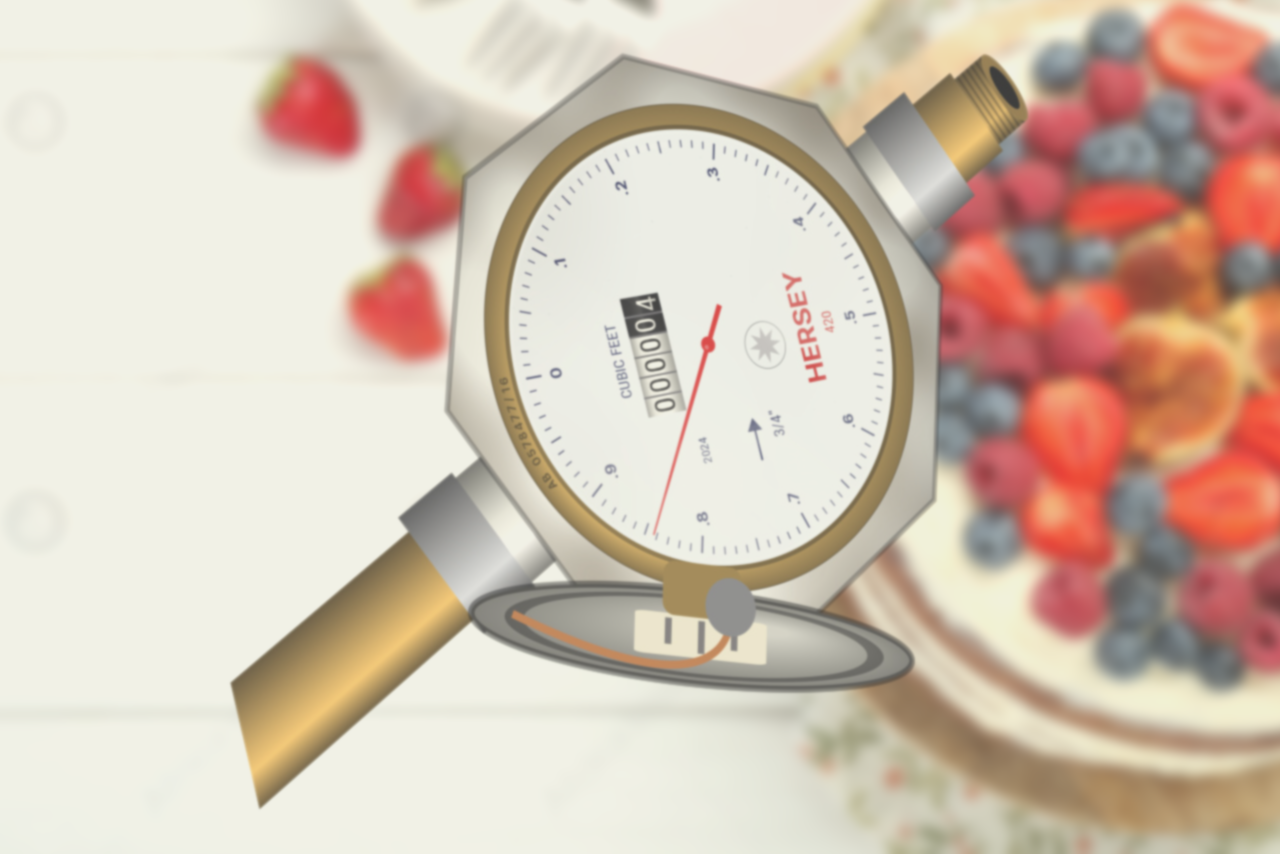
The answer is 3.84 ft³
